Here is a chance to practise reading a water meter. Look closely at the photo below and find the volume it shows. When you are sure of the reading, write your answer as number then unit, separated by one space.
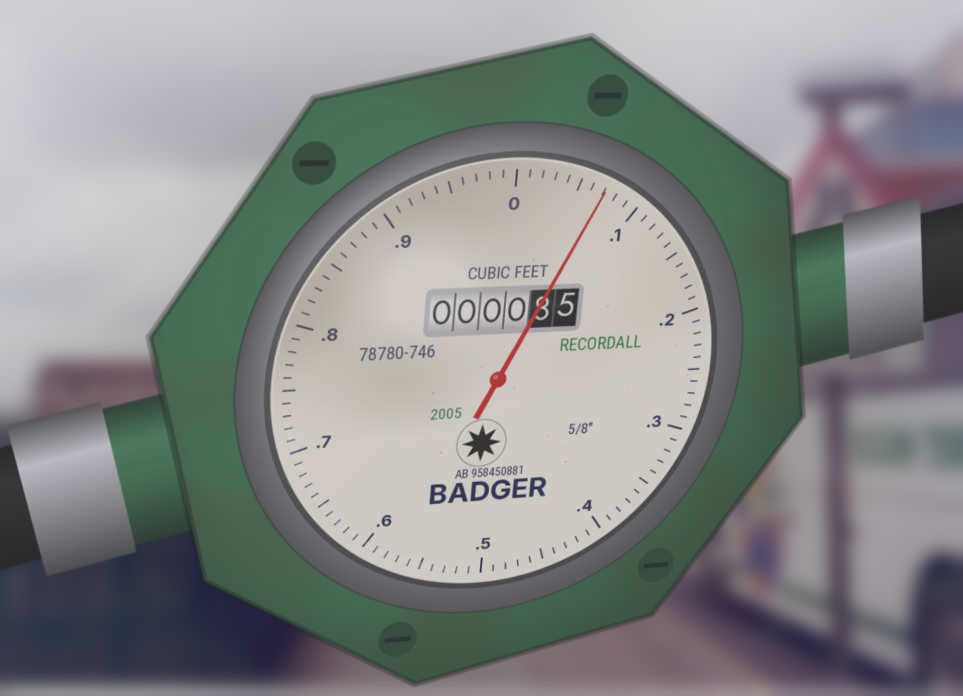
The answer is 85.07 ft³
